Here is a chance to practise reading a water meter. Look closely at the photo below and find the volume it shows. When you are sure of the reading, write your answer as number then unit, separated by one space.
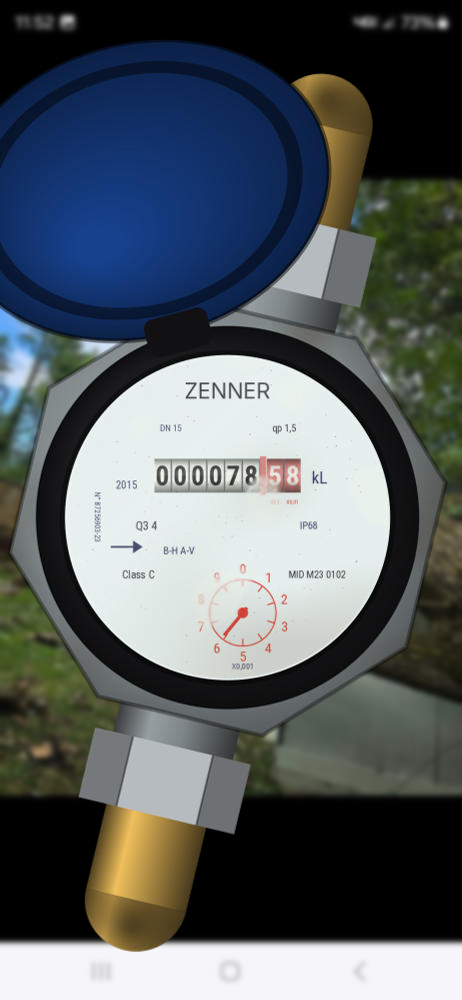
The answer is 78.586 kL
